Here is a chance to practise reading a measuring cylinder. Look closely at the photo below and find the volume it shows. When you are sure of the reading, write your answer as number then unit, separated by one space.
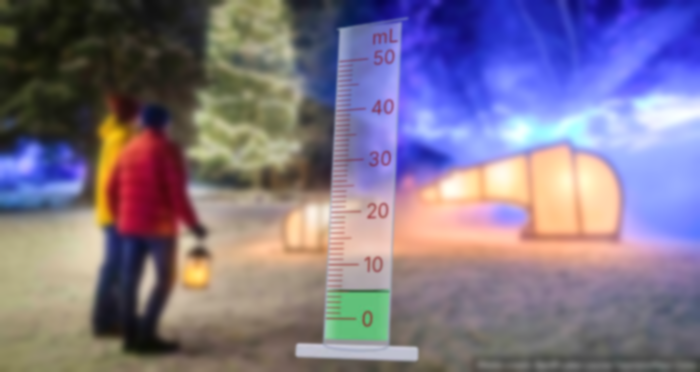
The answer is 5 mL
